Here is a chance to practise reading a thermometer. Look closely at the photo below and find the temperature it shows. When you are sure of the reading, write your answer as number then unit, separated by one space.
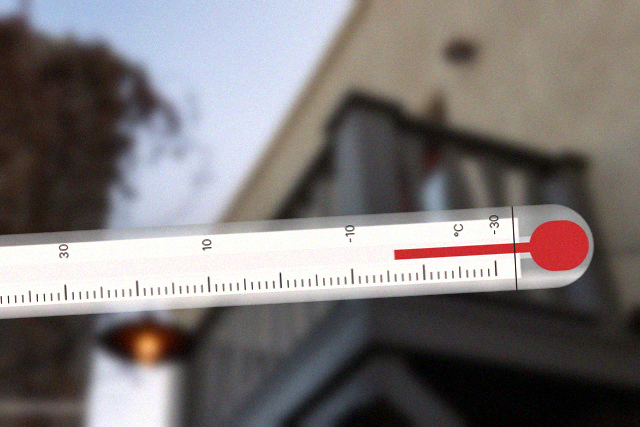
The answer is -16 °C
